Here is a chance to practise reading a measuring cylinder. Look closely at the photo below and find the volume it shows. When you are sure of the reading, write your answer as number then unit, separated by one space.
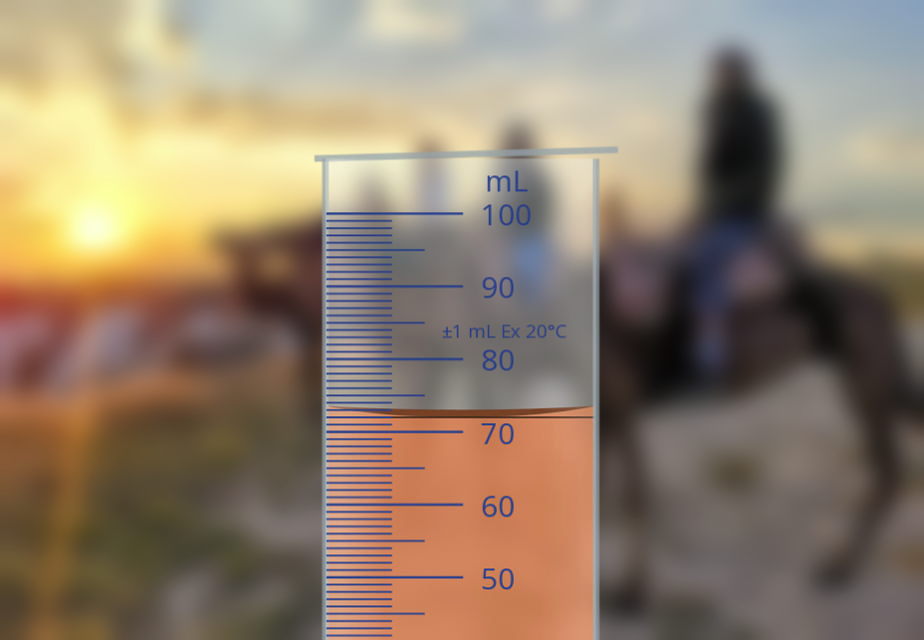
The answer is 72 mL
